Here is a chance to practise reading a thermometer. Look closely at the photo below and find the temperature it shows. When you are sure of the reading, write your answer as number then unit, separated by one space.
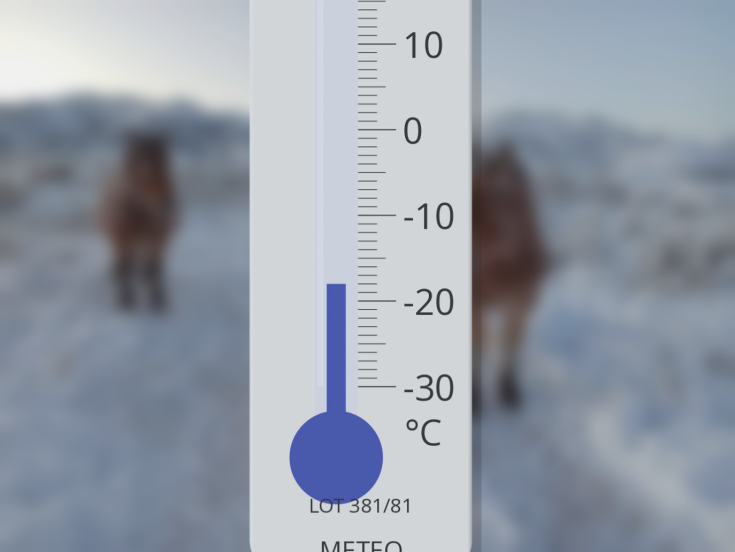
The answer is -18 °C
